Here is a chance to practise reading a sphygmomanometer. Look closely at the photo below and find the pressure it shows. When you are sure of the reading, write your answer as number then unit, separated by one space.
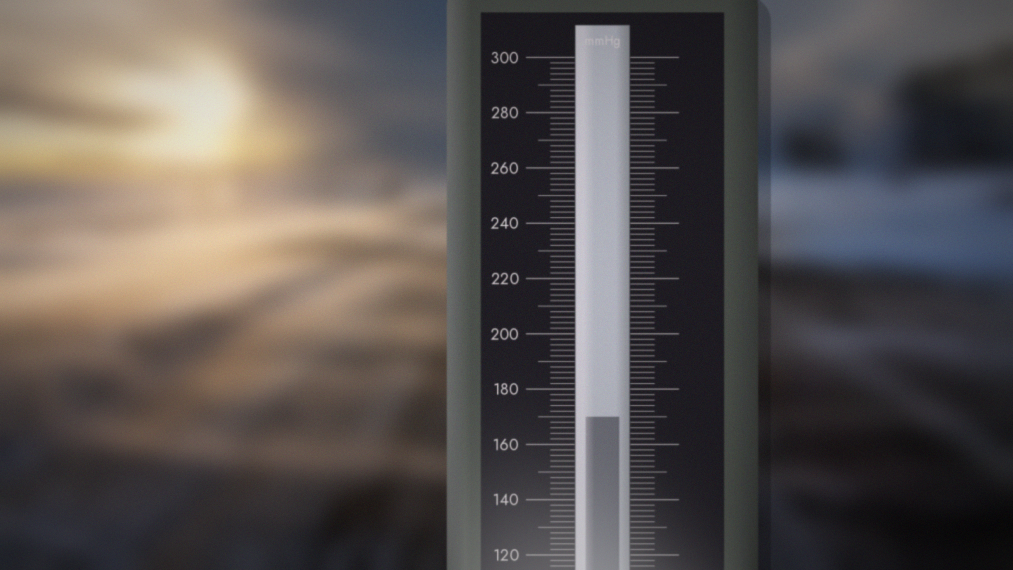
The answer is 170 mmHg
